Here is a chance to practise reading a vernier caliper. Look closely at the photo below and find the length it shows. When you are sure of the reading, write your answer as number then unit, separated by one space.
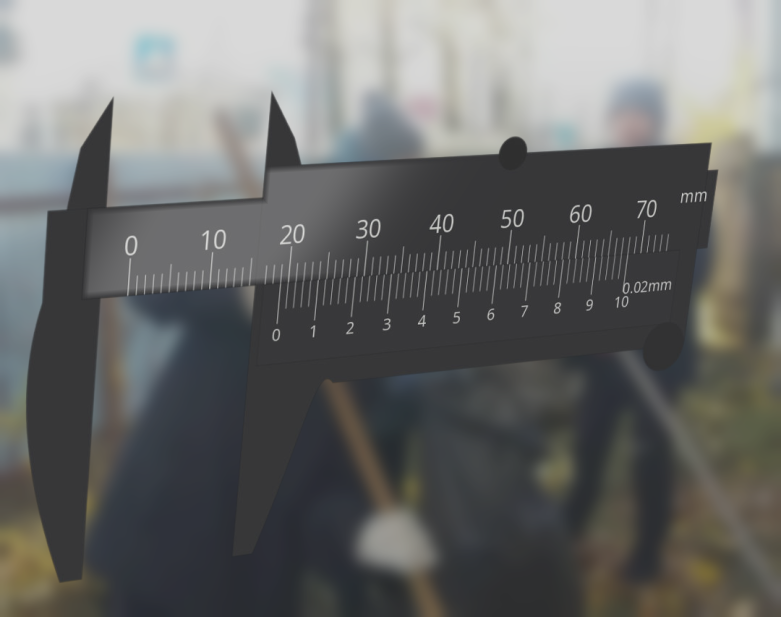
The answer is 19.0 mm
